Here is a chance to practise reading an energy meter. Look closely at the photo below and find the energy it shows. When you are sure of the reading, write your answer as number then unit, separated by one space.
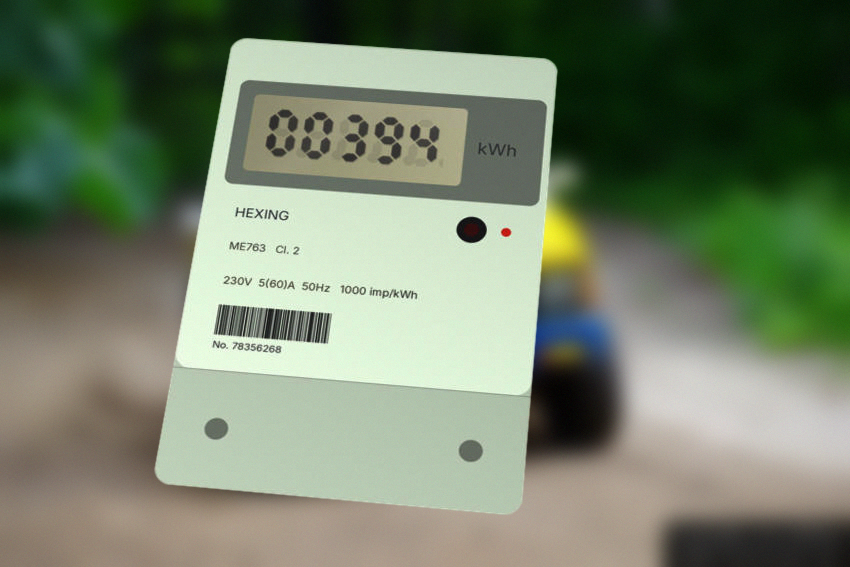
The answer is 394 kWh
